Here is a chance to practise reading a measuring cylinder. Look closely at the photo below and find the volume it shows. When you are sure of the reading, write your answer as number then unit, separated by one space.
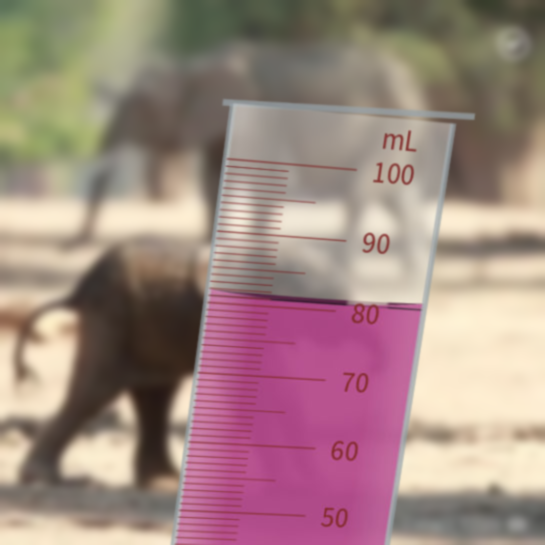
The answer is 81 mL
